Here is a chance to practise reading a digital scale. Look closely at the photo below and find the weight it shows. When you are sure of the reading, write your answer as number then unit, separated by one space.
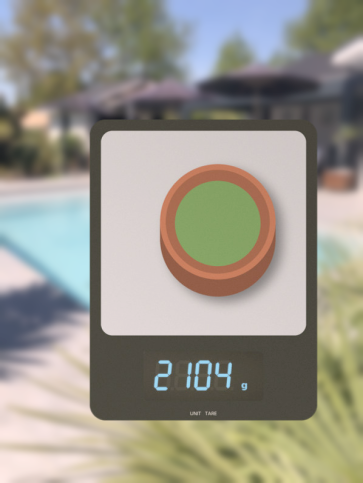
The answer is 2104 g
